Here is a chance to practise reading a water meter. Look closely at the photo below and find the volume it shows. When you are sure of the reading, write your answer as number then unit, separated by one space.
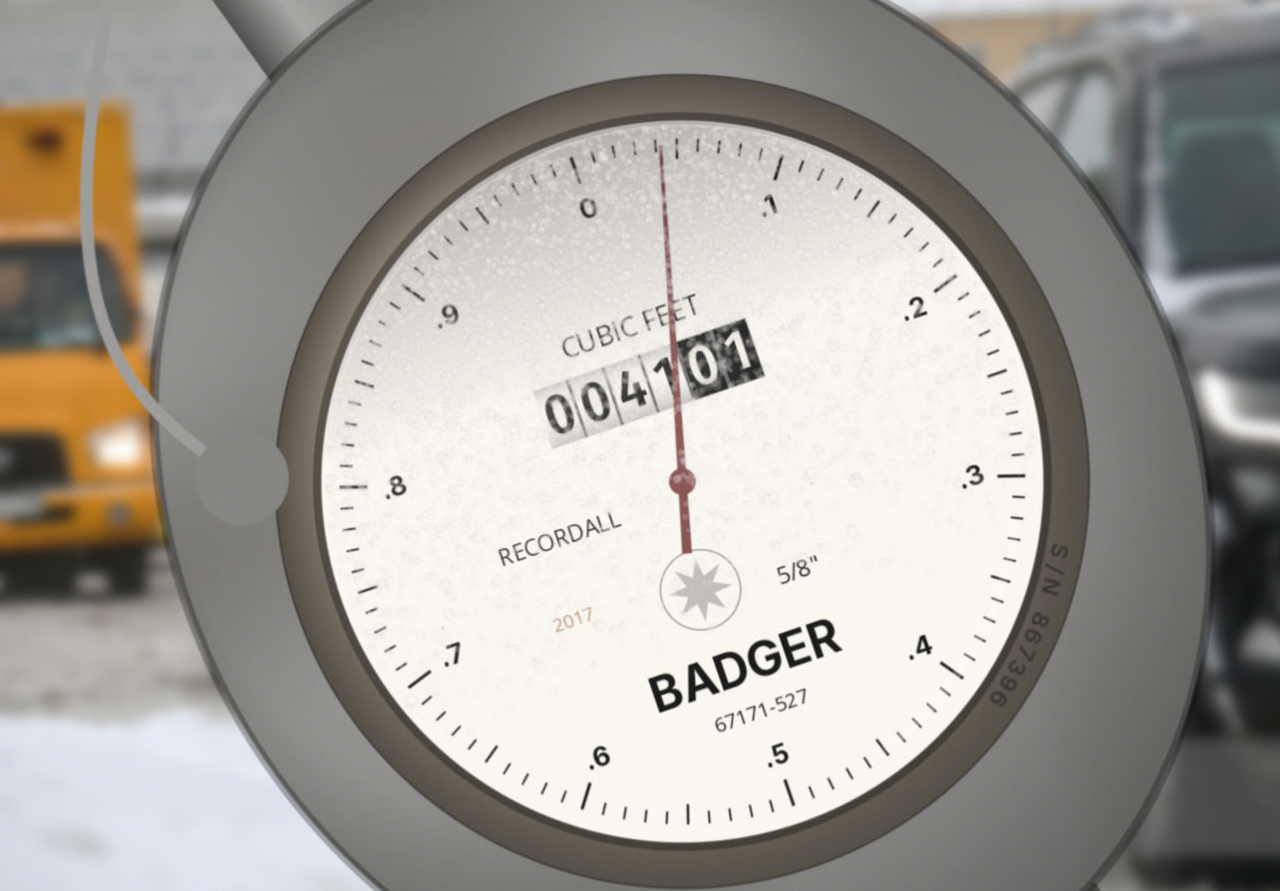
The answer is 4101.04 ft³
